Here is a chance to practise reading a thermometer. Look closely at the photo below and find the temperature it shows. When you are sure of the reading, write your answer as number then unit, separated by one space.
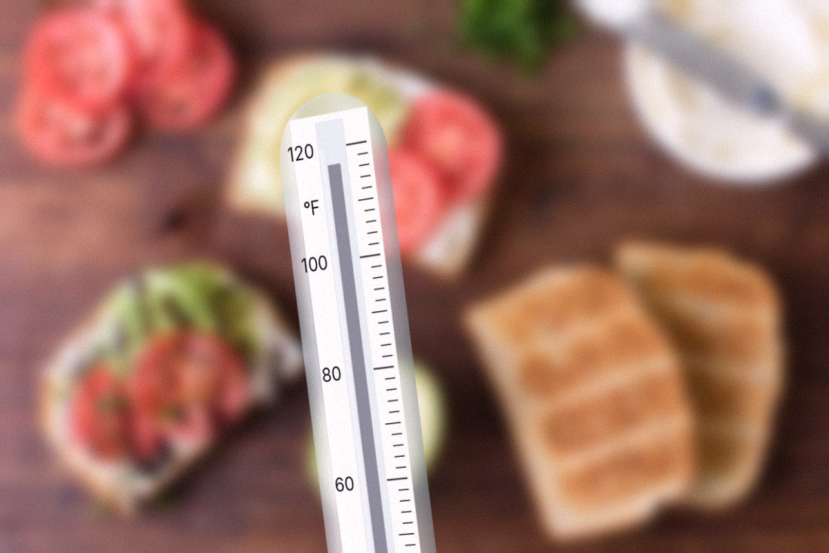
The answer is 117 °F
